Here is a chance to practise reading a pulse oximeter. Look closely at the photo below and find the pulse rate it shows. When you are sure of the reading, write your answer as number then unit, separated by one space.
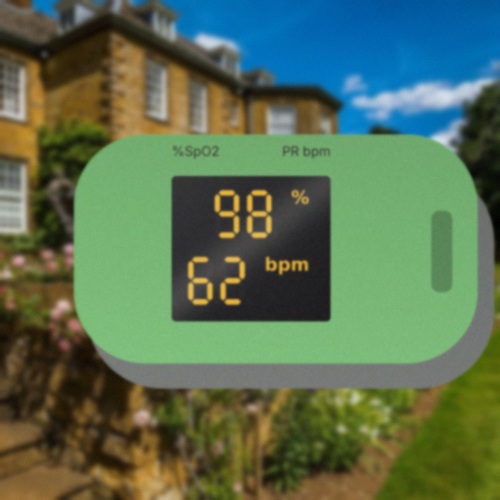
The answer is 62 bpm
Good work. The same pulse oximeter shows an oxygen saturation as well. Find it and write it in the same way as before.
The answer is 98 %
